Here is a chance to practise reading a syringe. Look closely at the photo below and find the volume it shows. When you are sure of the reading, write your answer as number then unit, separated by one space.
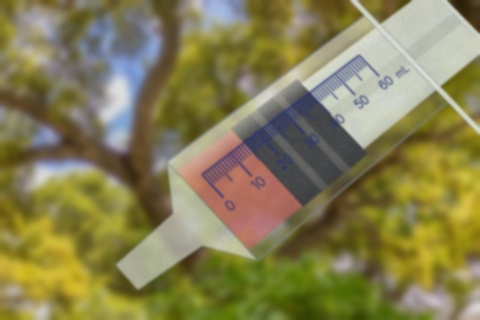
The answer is 15 mL
